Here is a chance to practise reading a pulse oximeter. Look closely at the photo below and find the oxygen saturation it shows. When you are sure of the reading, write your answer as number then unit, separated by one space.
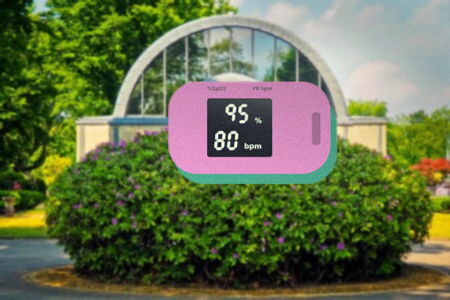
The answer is 95 %
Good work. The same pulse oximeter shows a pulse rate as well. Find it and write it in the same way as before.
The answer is 80 bpm
